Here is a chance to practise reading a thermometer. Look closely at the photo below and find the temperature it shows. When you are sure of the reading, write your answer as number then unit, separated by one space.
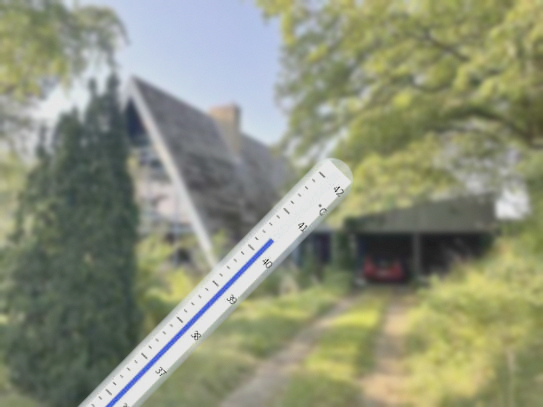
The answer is 40.4 °C
